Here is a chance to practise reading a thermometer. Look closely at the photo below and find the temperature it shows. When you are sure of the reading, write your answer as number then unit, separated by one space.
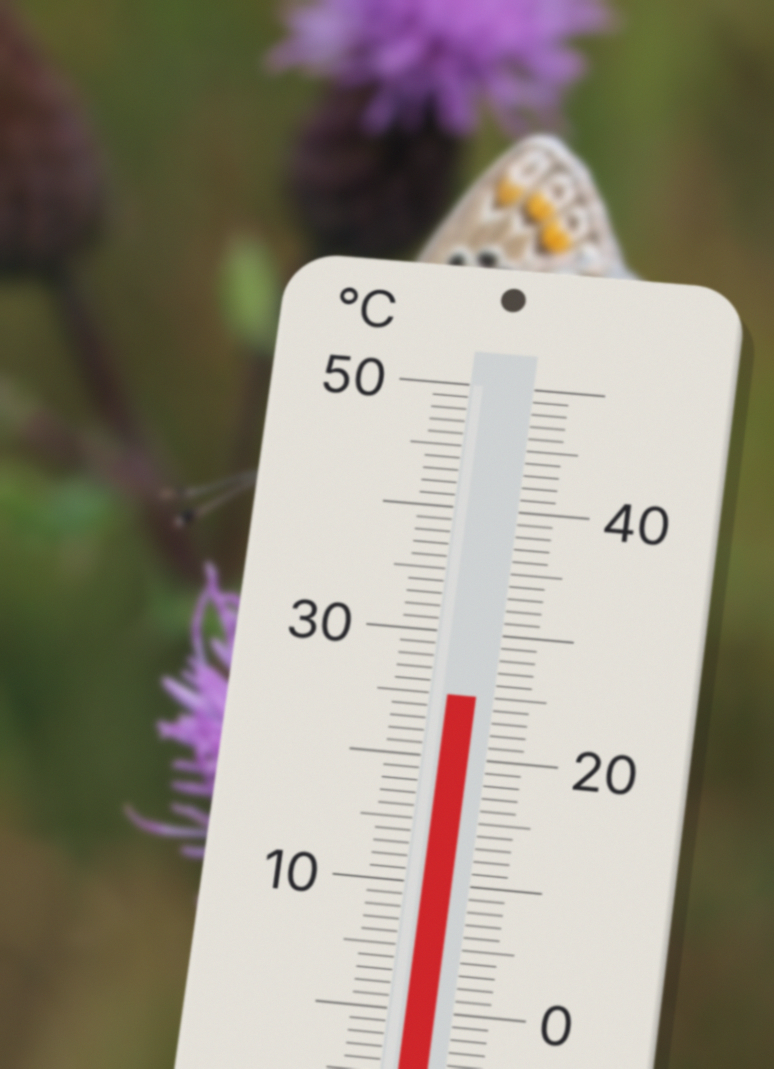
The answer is 25 °C
